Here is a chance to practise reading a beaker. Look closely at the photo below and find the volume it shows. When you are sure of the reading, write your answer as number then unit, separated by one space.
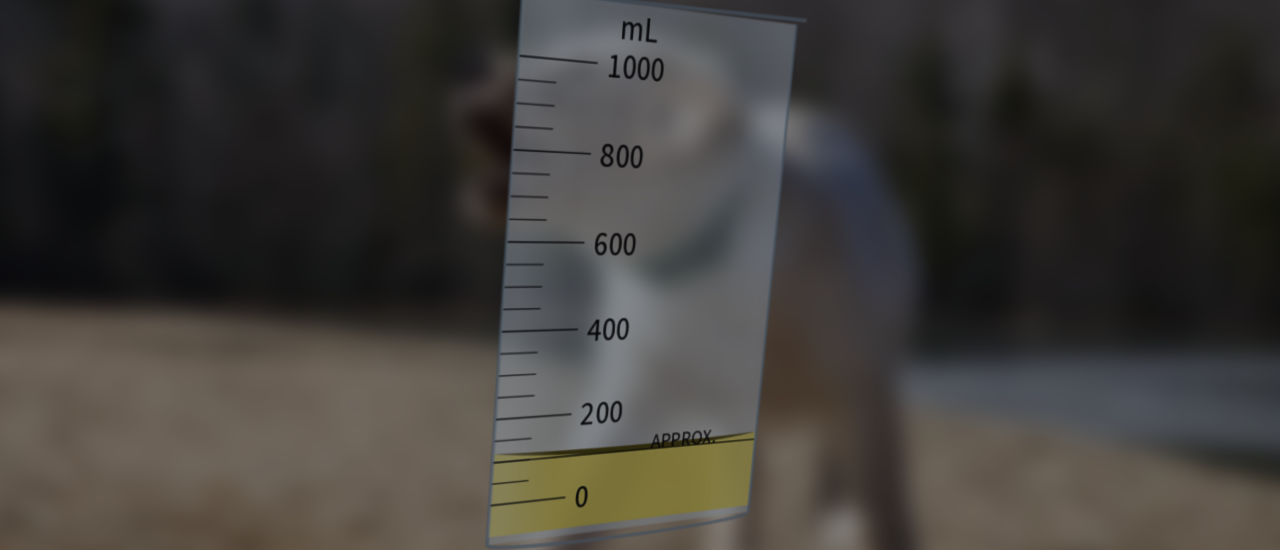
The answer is 100 mL
